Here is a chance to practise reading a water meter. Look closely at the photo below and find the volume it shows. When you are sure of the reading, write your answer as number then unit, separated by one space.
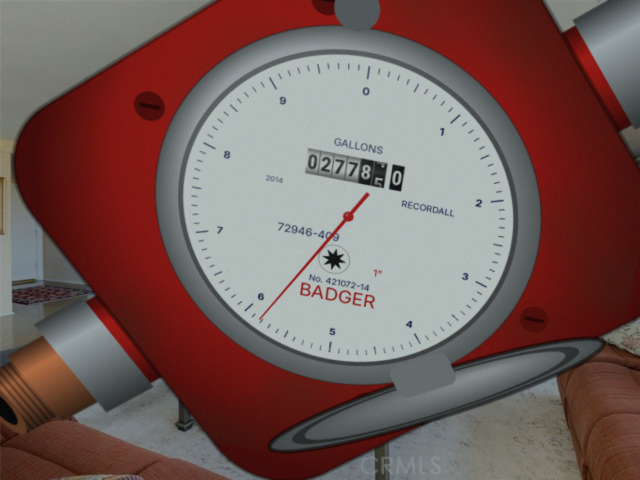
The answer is 277845.8 gal
